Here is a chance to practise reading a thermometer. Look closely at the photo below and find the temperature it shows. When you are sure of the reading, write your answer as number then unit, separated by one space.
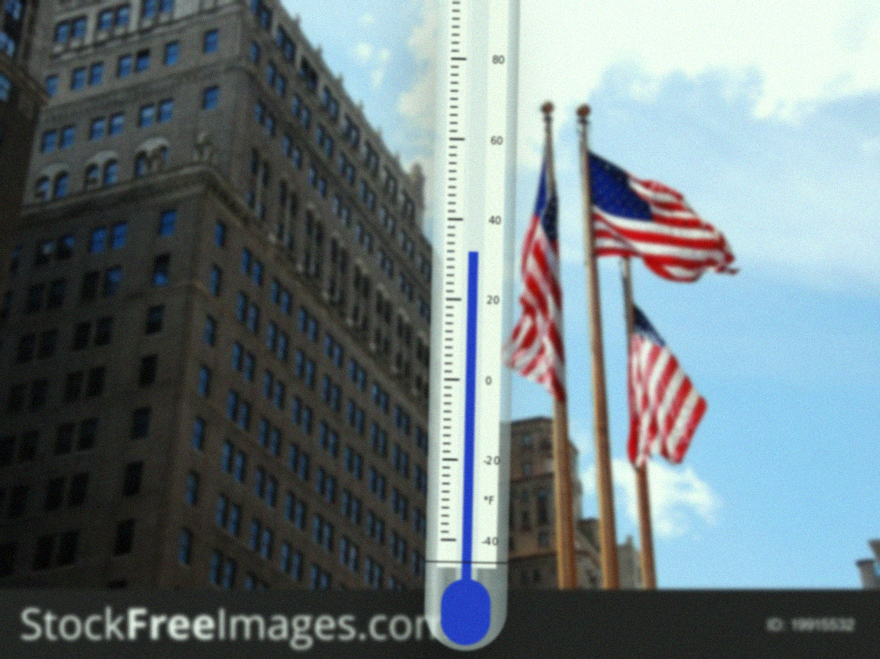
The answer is 32 °F
